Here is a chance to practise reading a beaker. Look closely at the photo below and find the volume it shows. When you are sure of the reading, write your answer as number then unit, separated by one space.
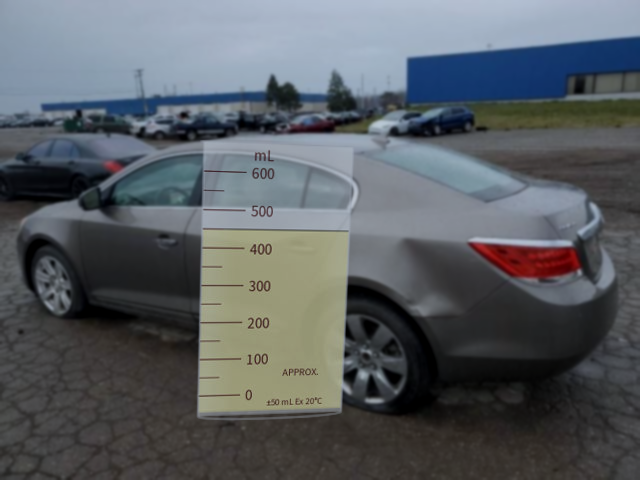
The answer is 450 mL
